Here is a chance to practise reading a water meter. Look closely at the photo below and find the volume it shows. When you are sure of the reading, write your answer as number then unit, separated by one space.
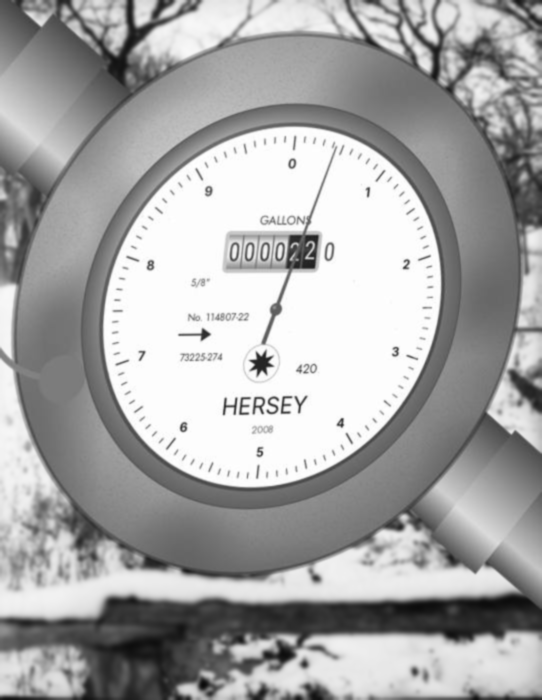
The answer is 220.4 gal
